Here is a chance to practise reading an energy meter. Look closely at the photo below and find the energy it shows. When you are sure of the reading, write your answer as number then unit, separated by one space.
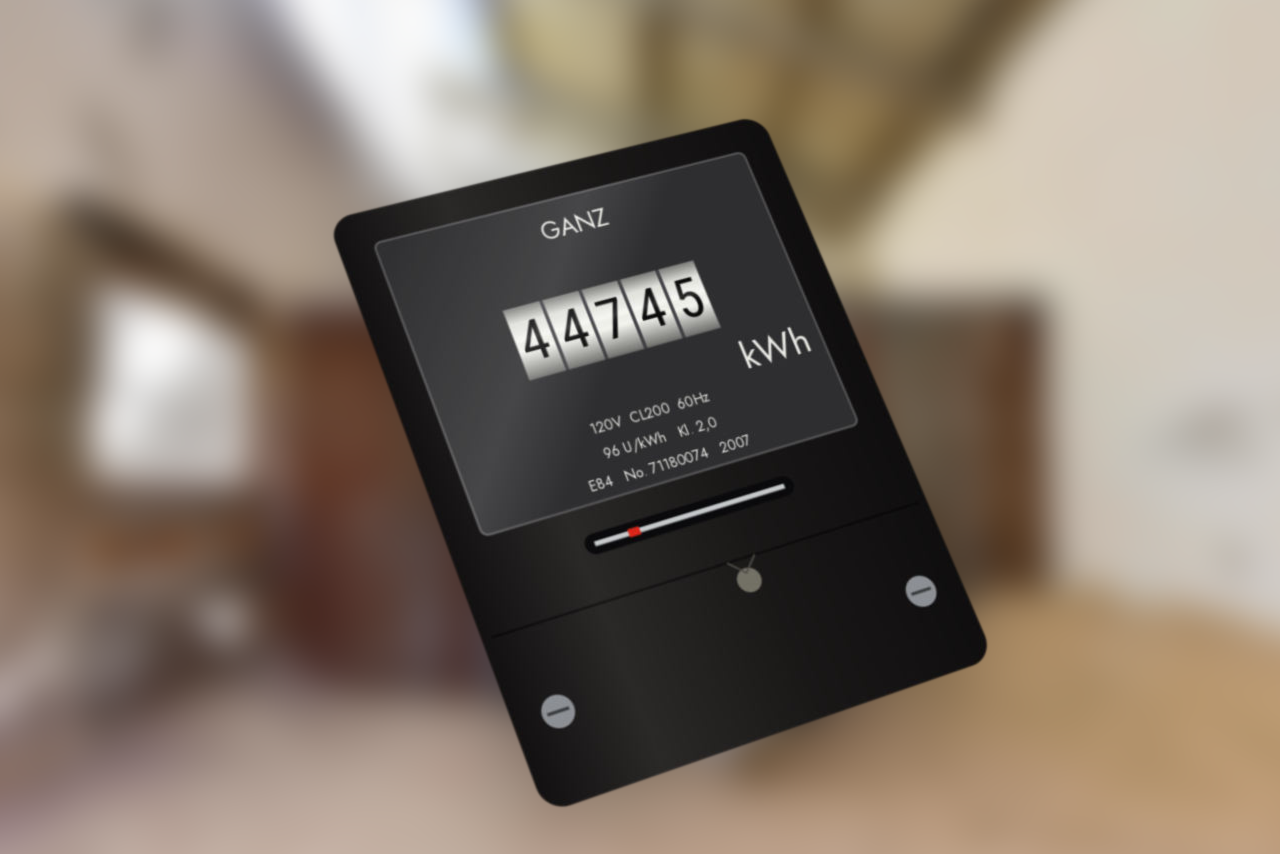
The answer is 44745 kWh
